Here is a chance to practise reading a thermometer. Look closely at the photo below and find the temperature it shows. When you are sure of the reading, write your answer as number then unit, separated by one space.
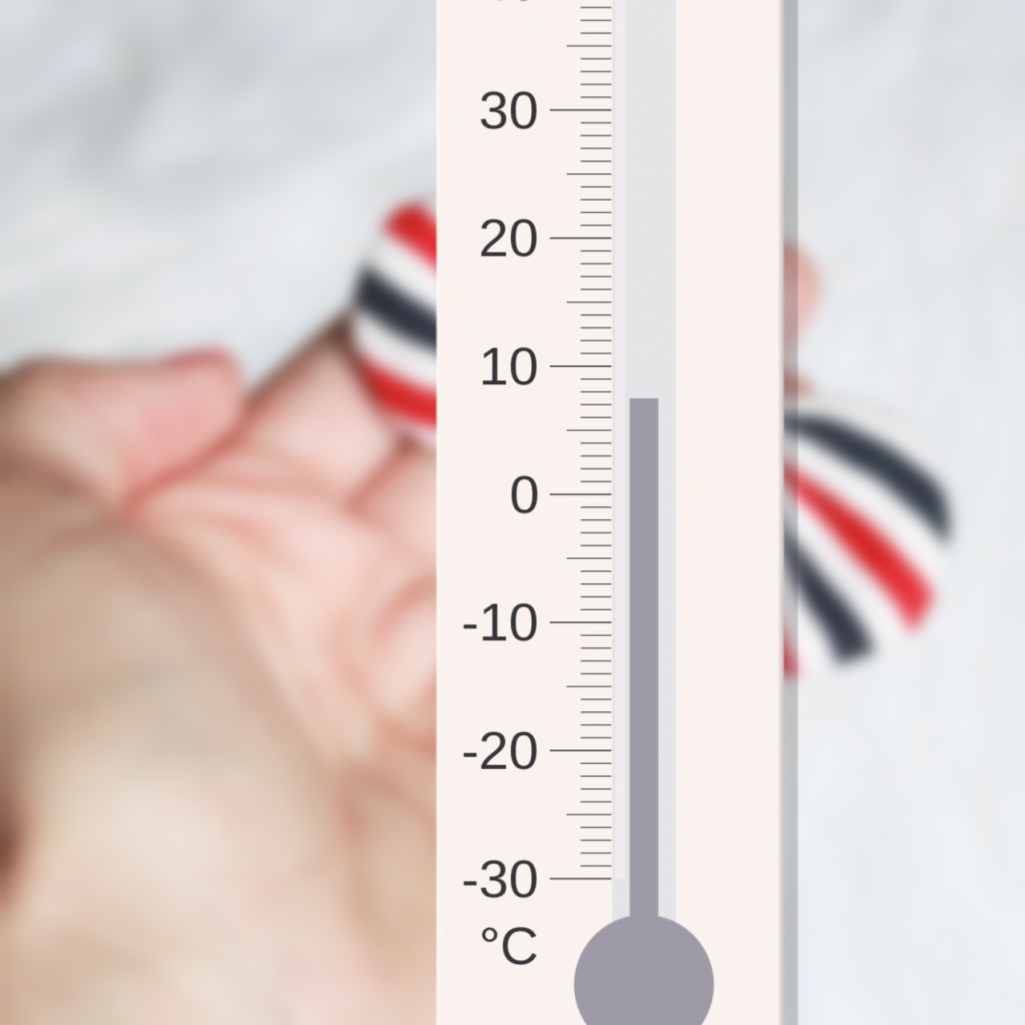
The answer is 7.5 °C
